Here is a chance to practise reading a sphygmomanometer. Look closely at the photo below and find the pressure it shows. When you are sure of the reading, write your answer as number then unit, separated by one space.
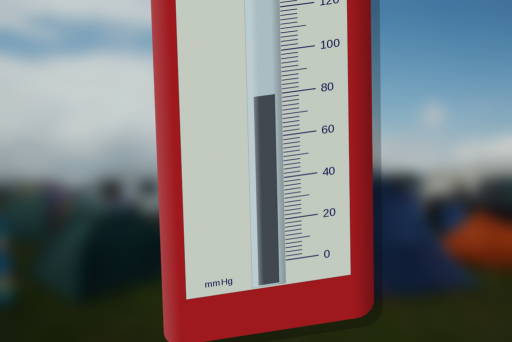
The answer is 80 mmHg
